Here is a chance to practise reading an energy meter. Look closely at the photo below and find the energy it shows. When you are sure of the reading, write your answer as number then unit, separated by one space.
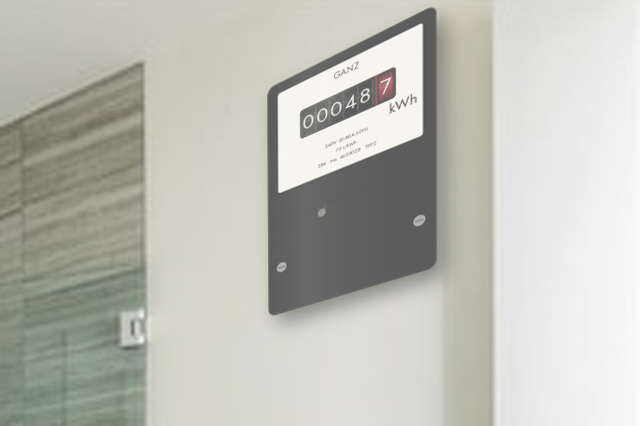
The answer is 48.7 kWh
